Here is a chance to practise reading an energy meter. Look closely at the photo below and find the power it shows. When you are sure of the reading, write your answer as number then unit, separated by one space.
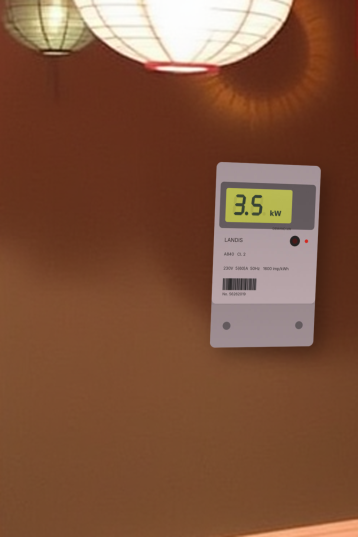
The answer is 3.5 kW
